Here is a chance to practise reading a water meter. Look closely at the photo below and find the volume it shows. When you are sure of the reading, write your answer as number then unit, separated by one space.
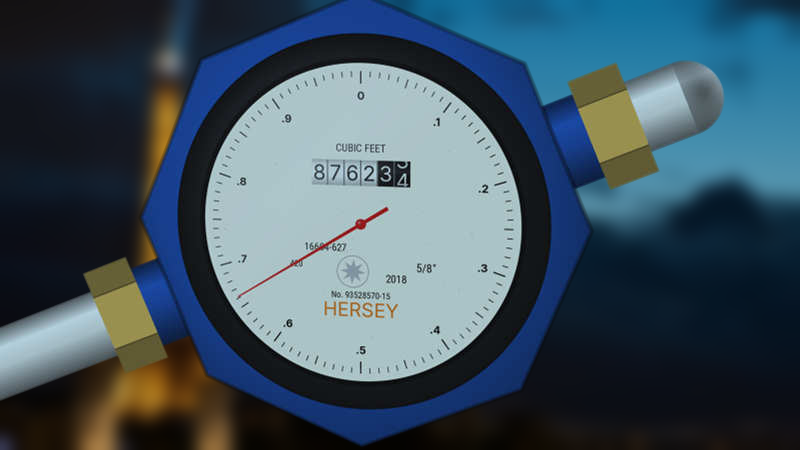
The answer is 876233.66 ft³
